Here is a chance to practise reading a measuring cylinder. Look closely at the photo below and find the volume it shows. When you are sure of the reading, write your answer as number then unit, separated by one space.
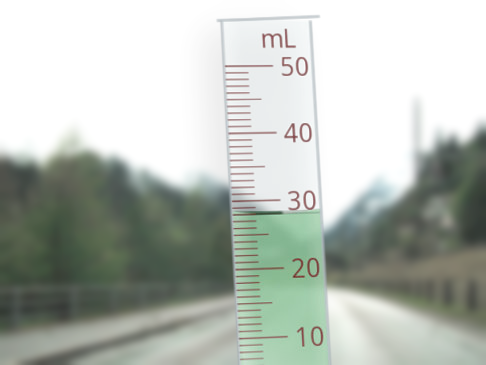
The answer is 28 mL
